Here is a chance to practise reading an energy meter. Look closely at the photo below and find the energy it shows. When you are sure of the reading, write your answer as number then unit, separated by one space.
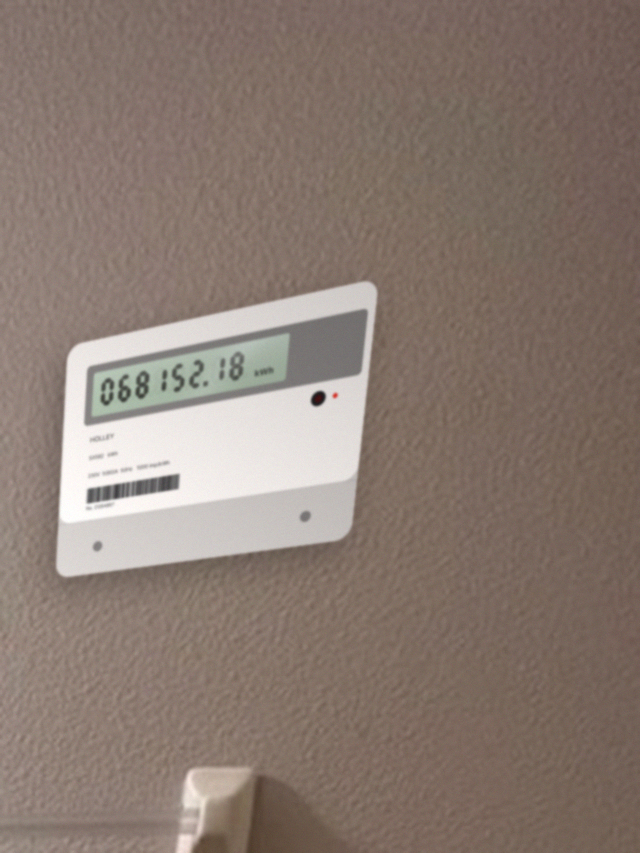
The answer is 68152.18 kWh
